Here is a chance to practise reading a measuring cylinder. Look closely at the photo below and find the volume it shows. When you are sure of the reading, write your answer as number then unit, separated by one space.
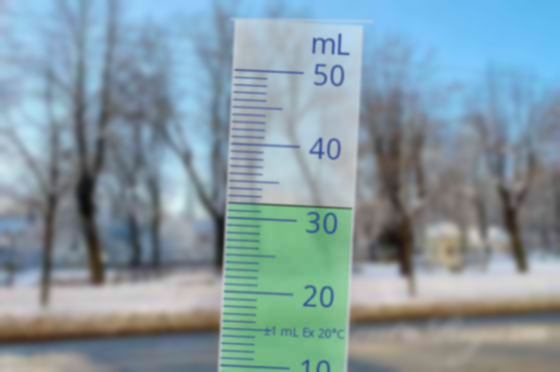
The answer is 32 mL
